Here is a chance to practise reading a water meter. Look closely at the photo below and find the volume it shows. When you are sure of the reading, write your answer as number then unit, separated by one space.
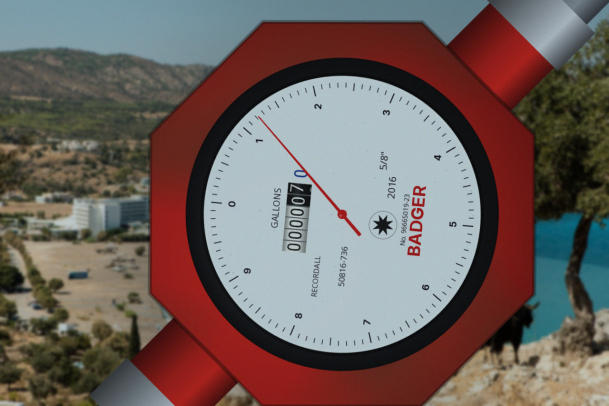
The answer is 71.2 gal
